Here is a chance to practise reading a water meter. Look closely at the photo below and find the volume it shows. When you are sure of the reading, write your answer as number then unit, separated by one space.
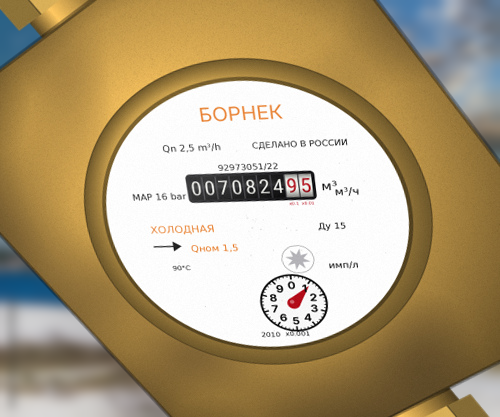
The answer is 70824.951 m³
